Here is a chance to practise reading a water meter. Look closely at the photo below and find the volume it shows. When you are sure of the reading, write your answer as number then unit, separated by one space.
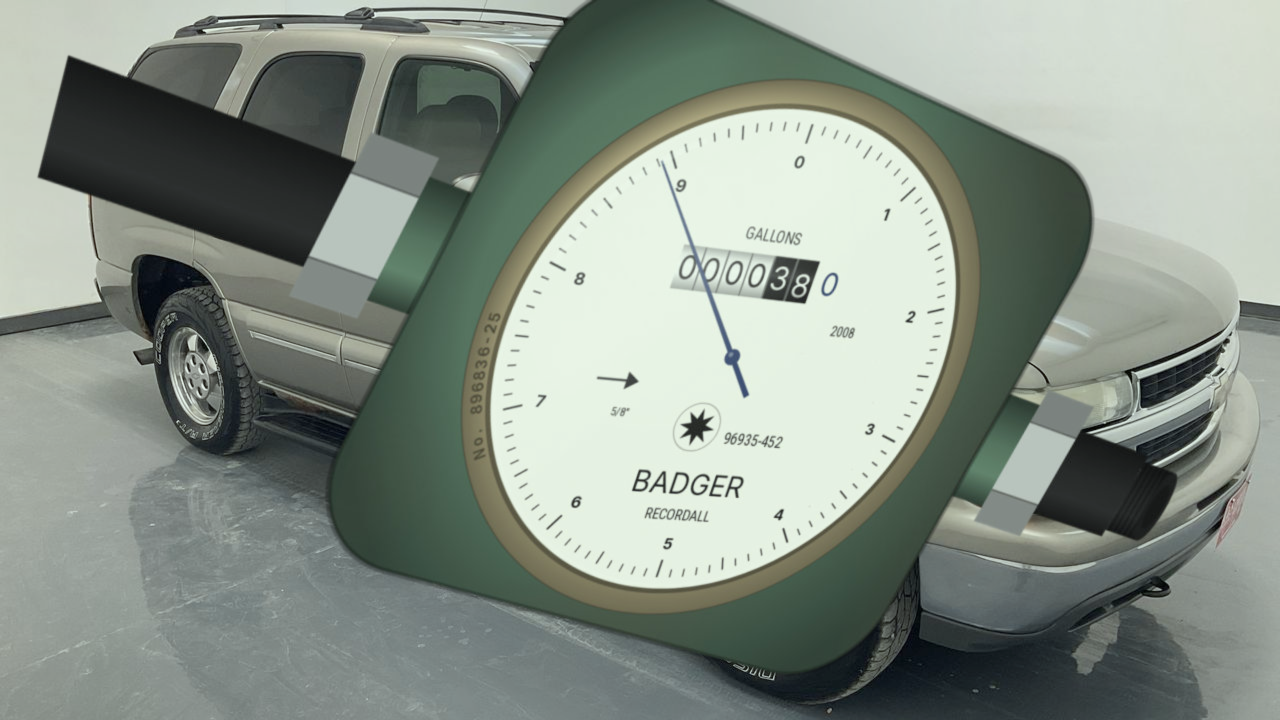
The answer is 378.9 gal
